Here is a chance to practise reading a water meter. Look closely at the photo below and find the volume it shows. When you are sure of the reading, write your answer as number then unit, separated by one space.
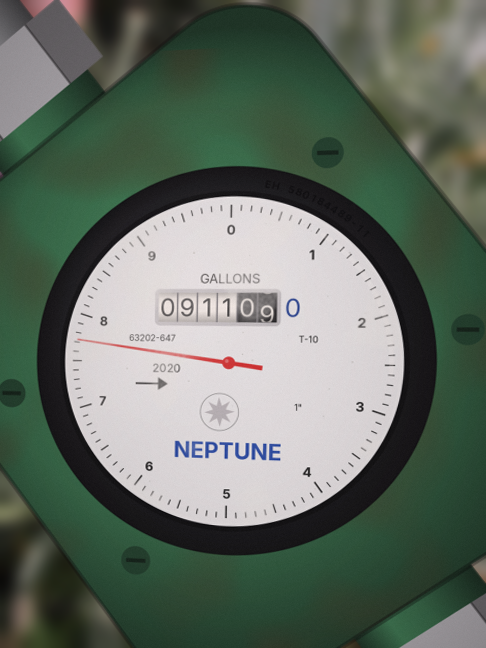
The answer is 911087.7 gal
